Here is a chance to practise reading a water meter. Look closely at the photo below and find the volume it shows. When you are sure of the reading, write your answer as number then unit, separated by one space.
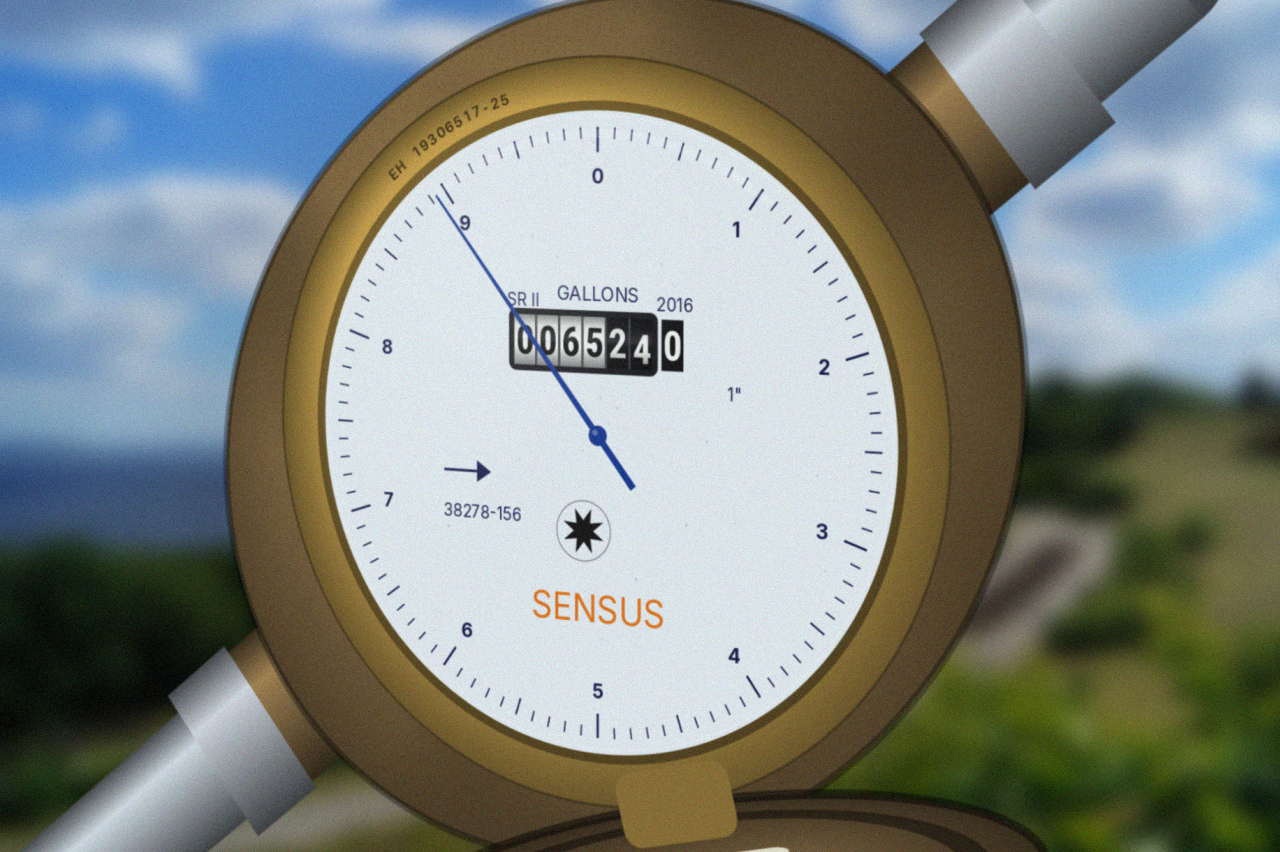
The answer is 65238.9 gal
